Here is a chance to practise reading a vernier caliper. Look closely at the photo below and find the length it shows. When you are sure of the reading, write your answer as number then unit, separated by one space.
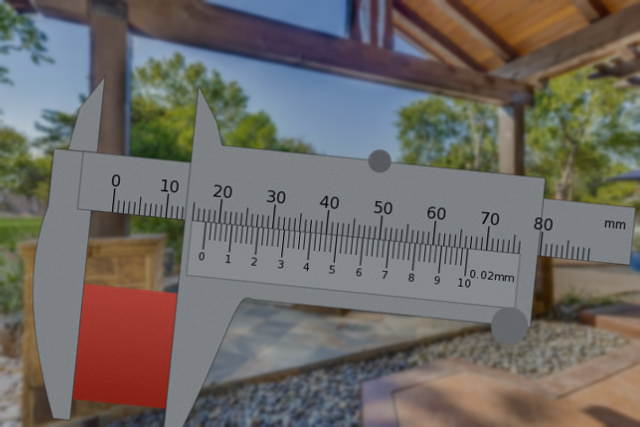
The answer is 17.5 mm
